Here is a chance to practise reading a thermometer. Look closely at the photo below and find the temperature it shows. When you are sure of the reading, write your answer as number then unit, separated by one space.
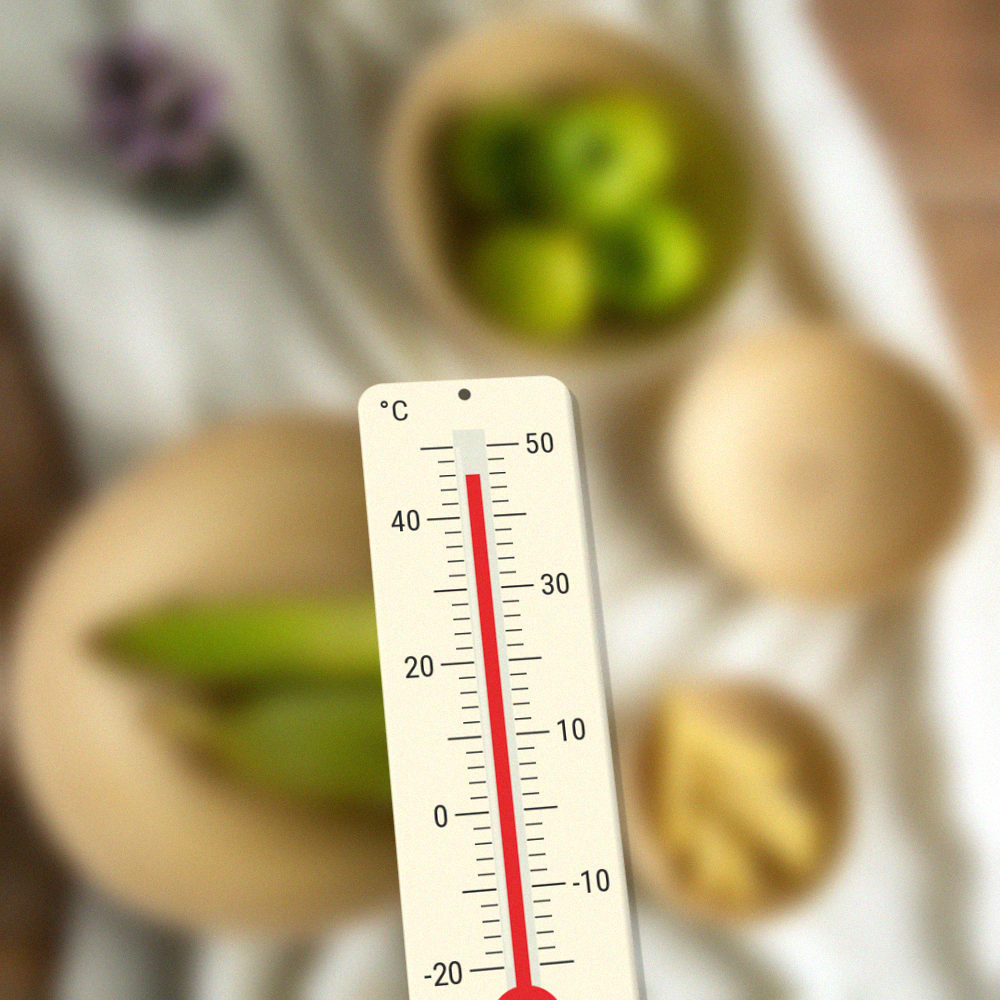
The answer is 46 °C
